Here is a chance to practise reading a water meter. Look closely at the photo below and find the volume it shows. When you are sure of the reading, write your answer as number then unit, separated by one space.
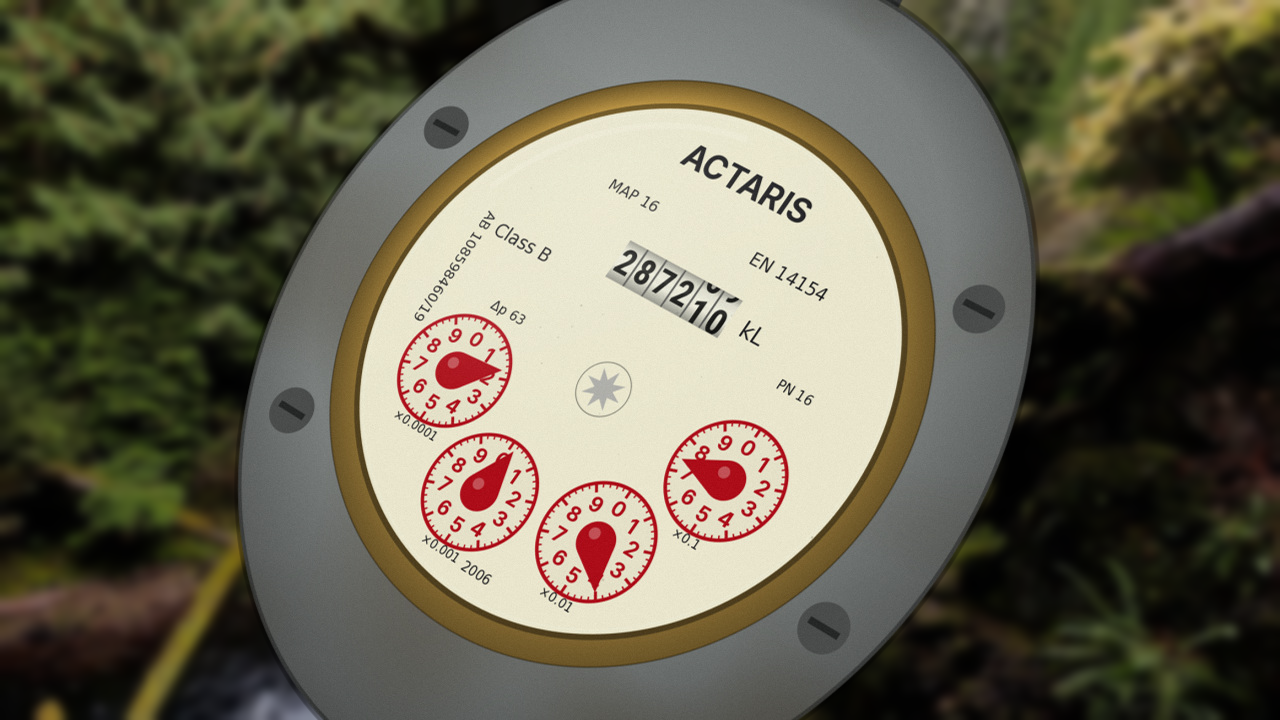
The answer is 287209.7401 kL
